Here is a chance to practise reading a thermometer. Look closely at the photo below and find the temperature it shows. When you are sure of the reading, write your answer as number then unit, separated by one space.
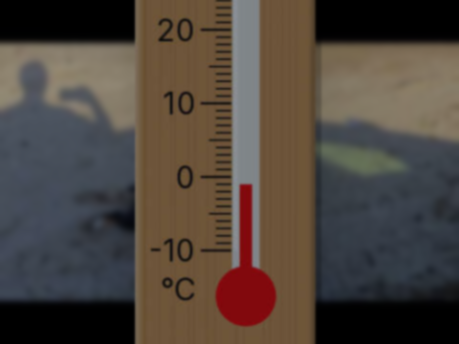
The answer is -1 °C
